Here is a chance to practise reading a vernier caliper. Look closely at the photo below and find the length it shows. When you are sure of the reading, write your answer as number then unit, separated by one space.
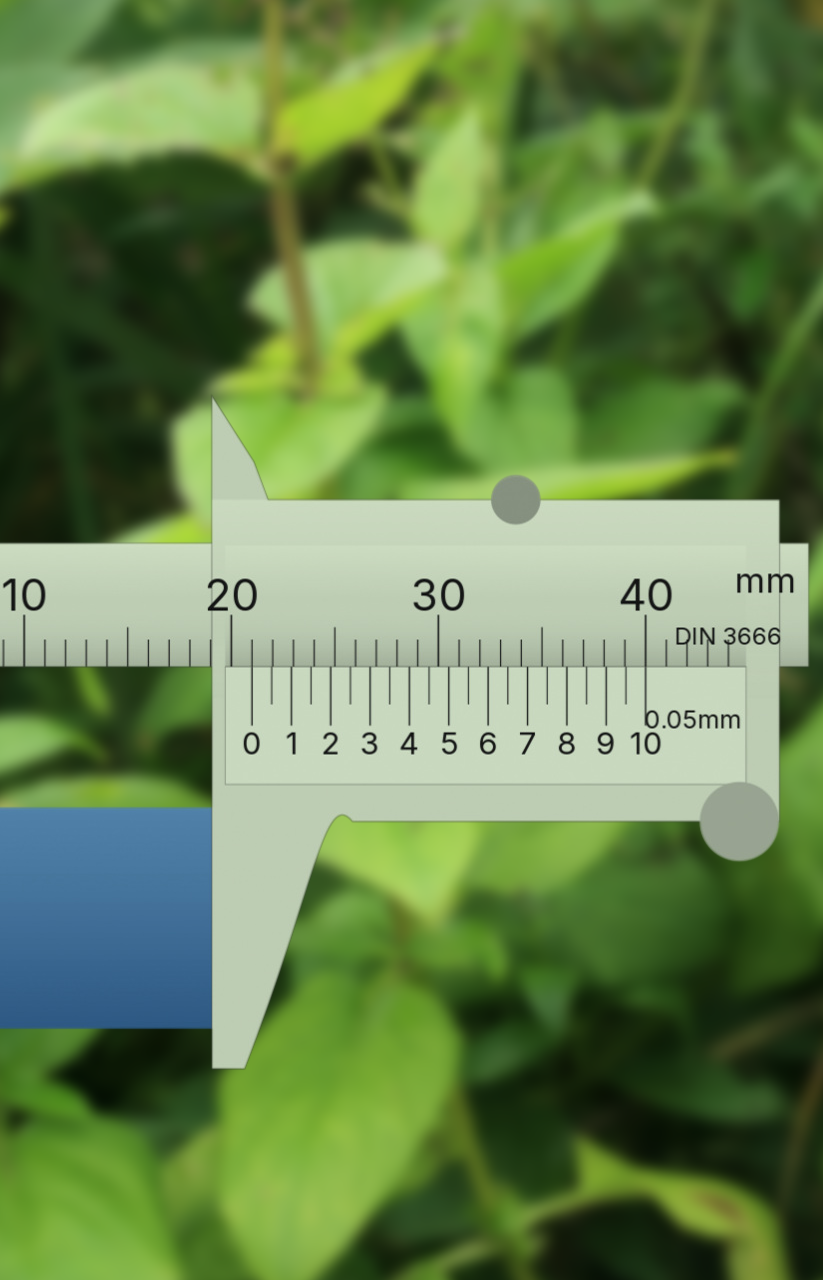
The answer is 21.0 mm
